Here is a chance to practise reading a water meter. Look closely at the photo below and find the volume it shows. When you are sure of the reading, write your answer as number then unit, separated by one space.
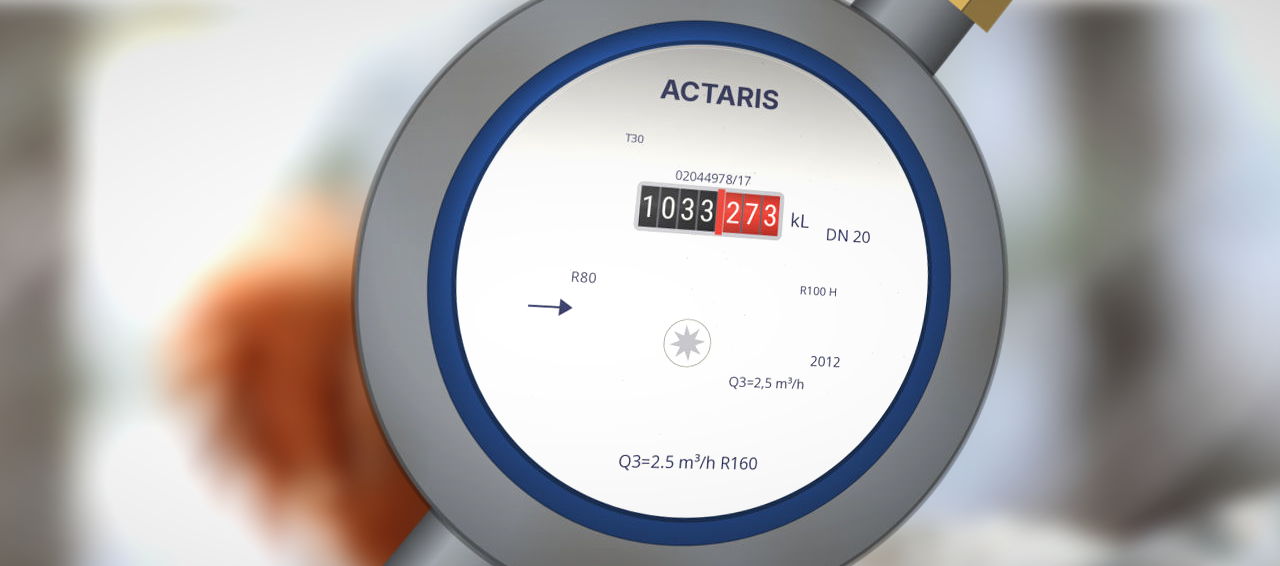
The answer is 1033.273 kL
